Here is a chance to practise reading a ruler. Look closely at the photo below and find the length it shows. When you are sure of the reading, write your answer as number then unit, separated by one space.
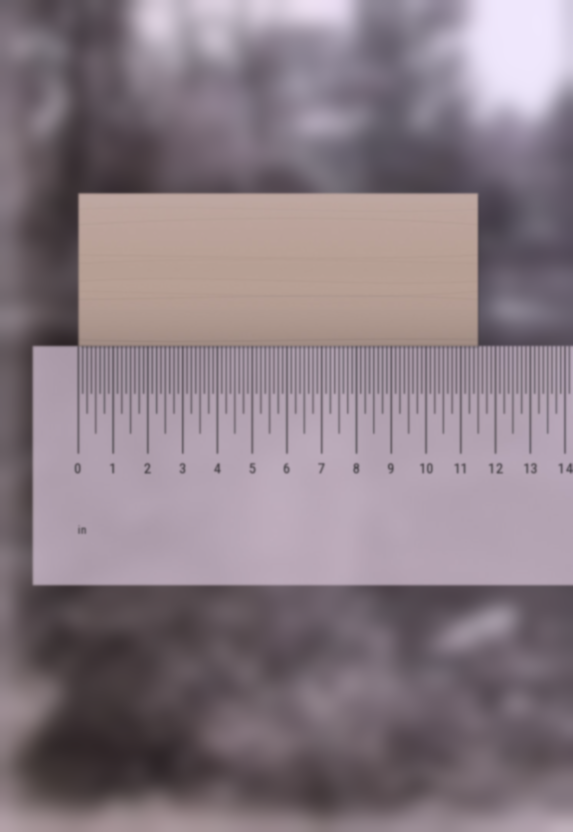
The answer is 11.5 in
